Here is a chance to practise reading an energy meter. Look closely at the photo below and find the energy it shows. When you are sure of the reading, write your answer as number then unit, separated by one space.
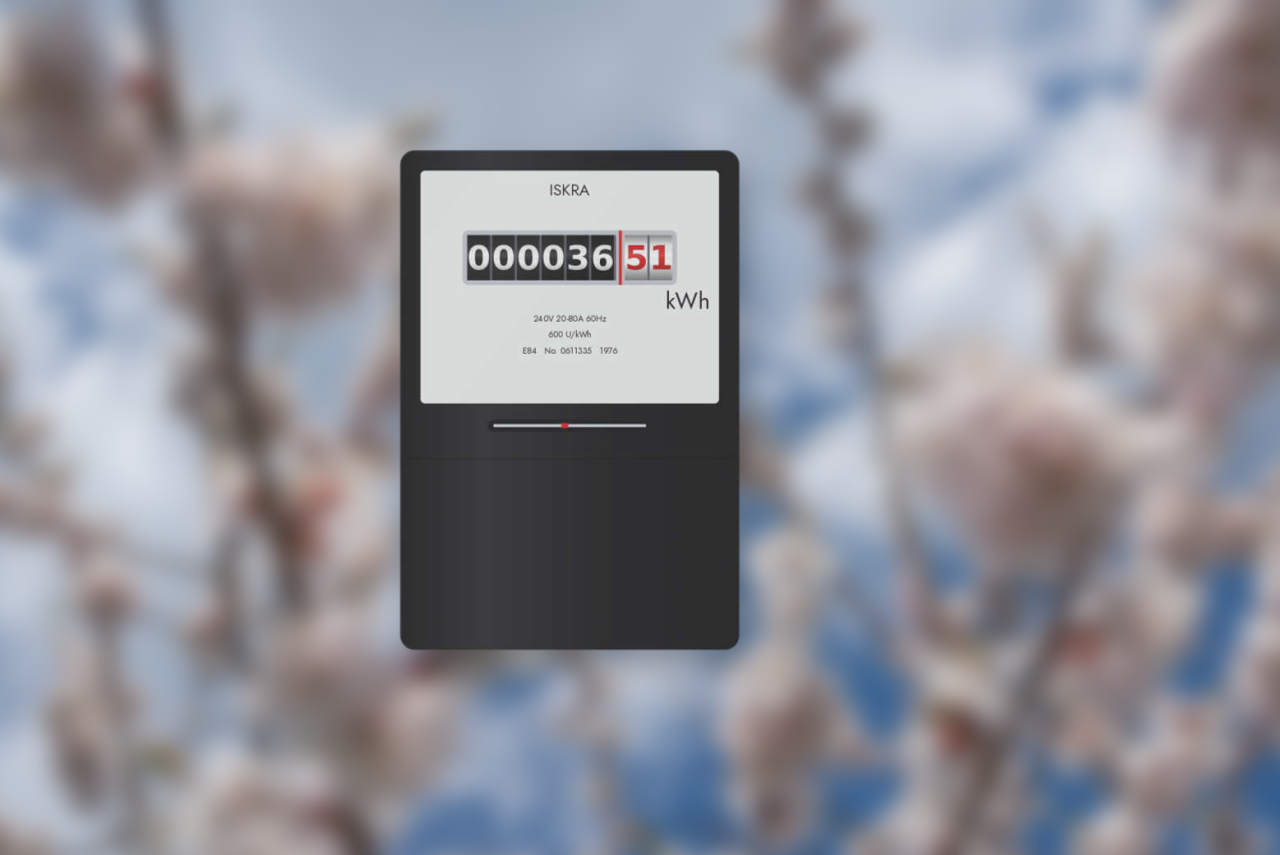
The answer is 36.51 kWh
